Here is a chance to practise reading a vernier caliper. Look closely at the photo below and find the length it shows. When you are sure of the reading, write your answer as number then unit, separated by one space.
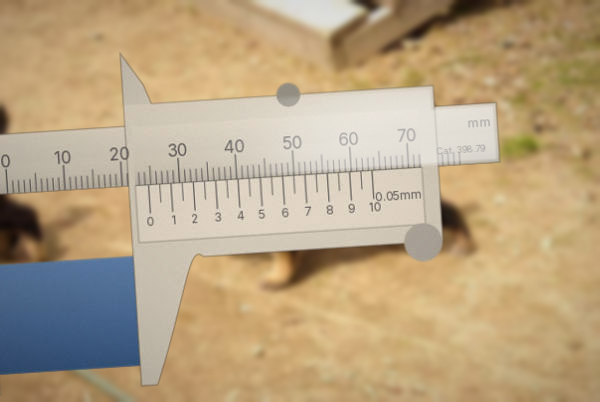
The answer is 24.6 mm
